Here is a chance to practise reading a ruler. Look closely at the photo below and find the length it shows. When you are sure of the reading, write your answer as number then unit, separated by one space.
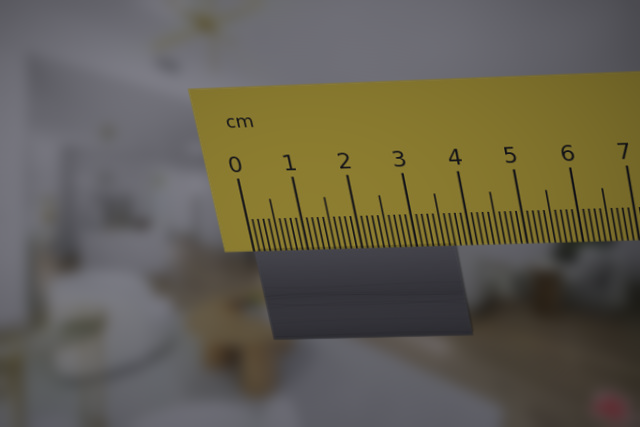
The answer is 3.7 cm
